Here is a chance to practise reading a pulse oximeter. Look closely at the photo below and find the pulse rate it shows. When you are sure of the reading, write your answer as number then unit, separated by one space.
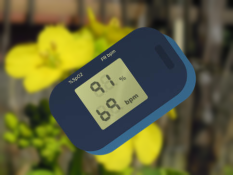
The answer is 69 bpm
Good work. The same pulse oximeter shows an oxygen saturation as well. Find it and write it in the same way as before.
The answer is 91 %
